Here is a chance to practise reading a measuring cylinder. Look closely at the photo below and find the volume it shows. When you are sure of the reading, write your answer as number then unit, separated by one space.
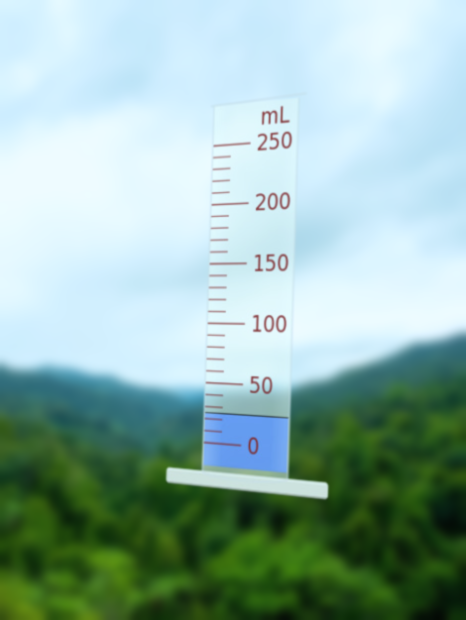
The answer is 25 mL
